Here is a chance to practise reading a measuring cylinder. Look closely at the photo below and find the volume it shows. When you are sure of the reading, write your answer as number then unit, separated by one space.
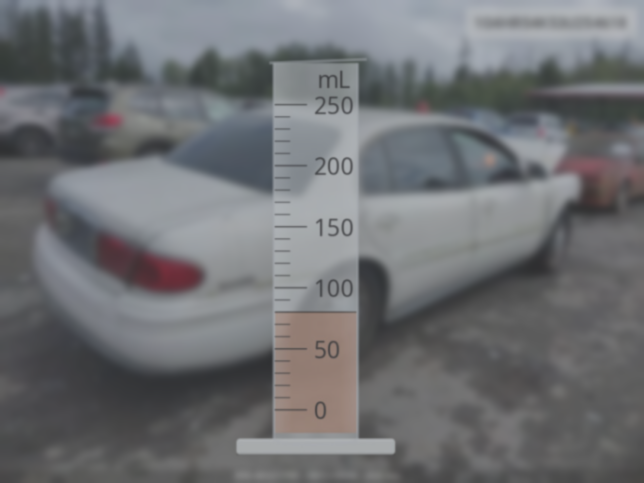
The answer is 80 mL
